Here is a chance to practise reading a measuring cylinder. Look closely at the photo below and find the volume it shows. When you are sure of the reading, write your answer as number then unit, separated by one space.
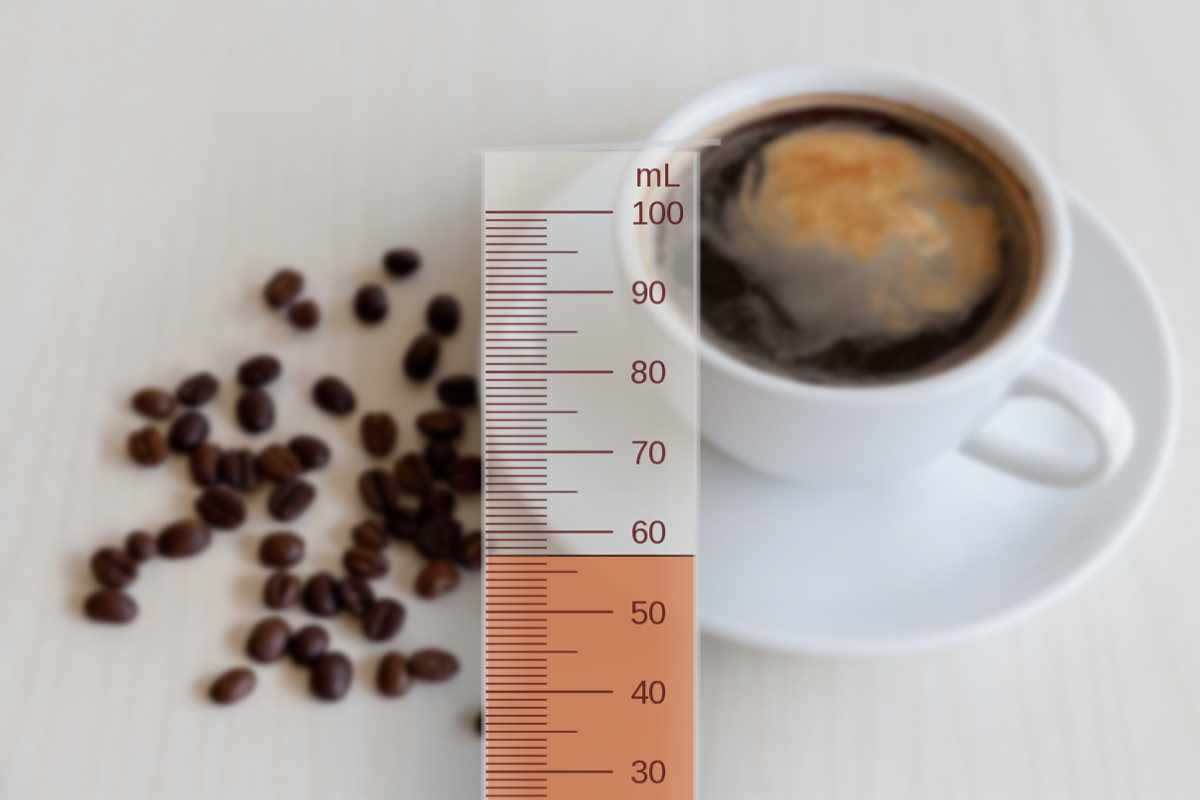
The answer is 57 mL
